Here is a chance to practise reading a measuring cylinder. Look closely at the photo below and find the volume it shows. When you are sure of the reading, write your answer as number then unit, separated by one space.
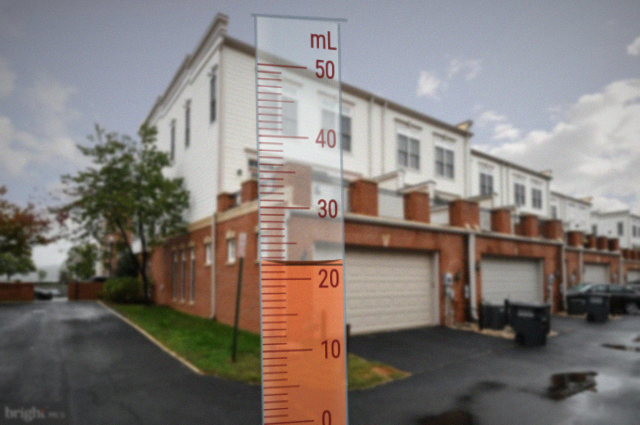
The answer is 22 mL
